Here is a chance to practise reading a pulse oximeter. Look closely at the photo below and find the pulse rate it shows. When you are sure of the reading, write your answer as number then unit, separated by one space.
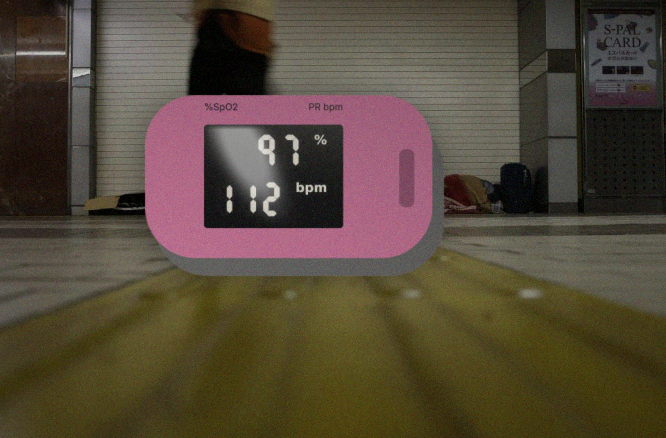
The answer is 112 bpm
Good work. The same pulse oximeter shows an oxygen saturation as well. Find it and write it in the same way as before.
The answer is 97 %
